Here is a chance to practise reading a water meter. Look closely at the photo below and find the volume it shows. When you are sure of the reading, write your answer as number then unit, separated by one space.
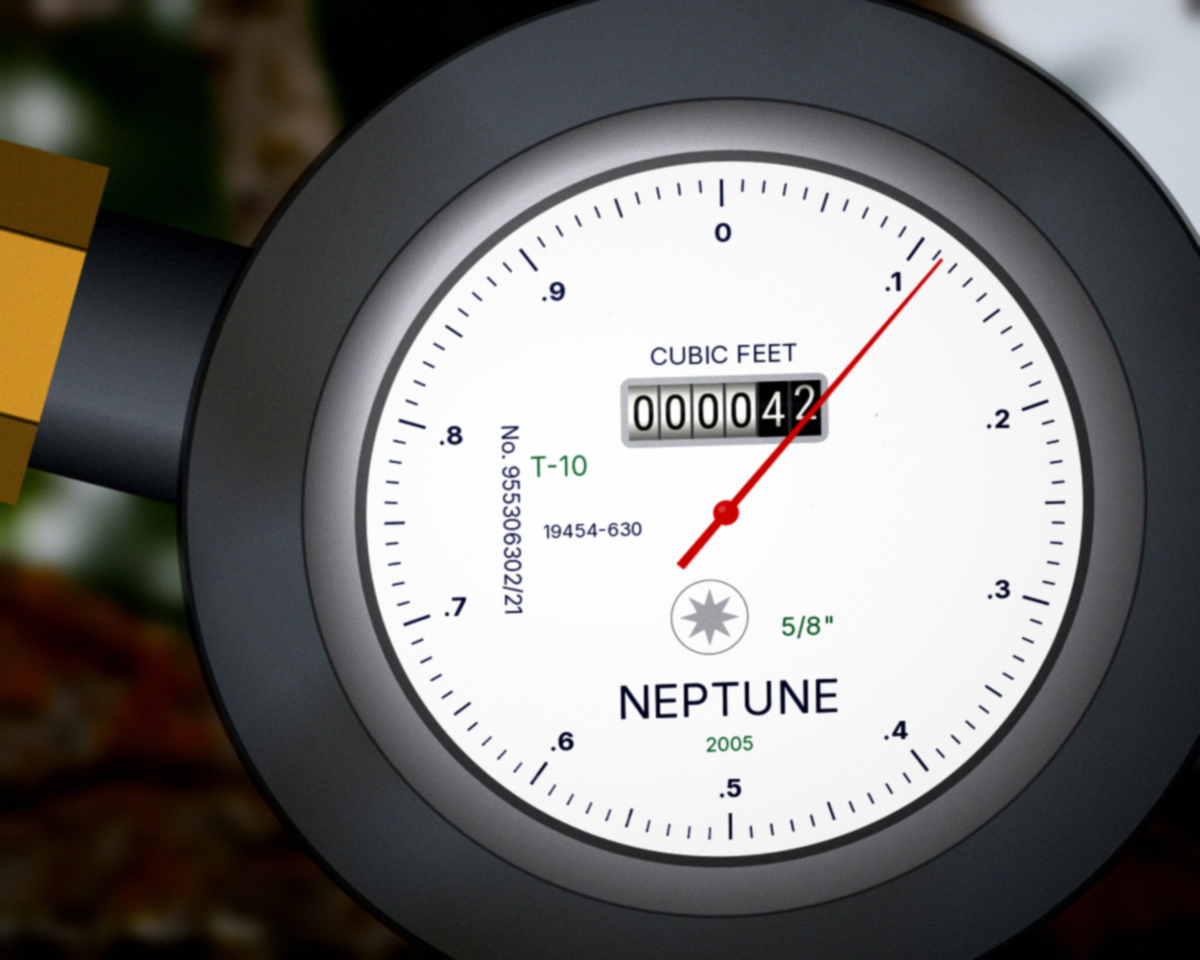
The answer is 42.11 ft³
